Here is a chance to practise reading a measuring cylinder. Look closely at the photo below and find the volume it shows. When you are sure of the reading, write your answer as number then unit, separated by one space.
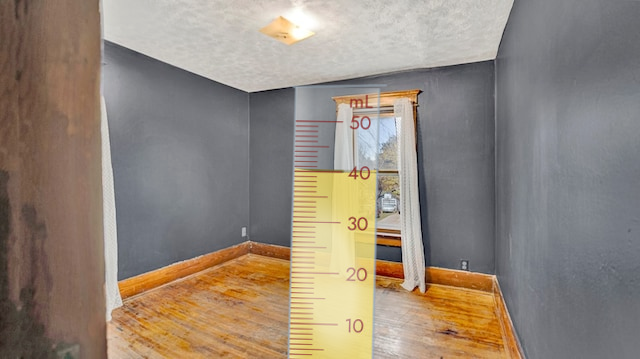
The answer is 40 mL
